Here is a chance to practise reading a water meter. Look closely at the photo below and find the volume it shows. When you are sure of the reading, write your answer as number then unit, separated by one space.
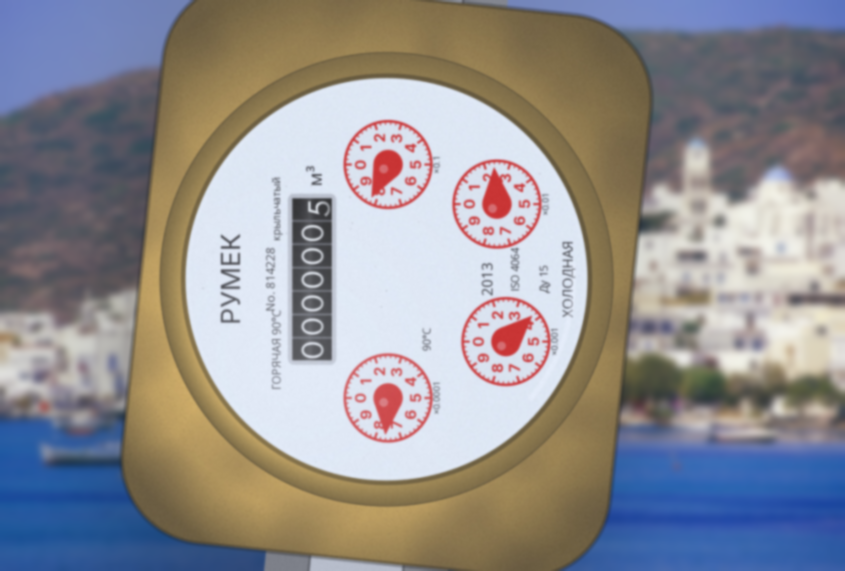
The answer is 4.8237 m³
